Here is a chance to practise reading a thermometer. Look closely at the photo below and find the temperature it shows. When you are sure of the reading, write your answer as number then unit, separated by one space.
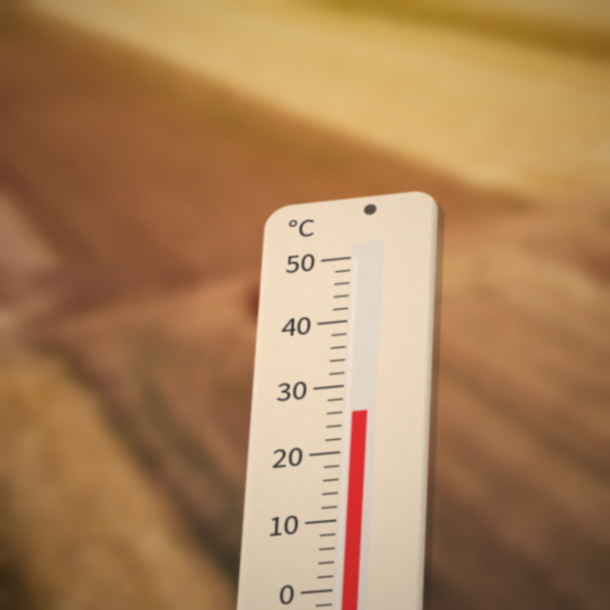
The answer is 26 °C
